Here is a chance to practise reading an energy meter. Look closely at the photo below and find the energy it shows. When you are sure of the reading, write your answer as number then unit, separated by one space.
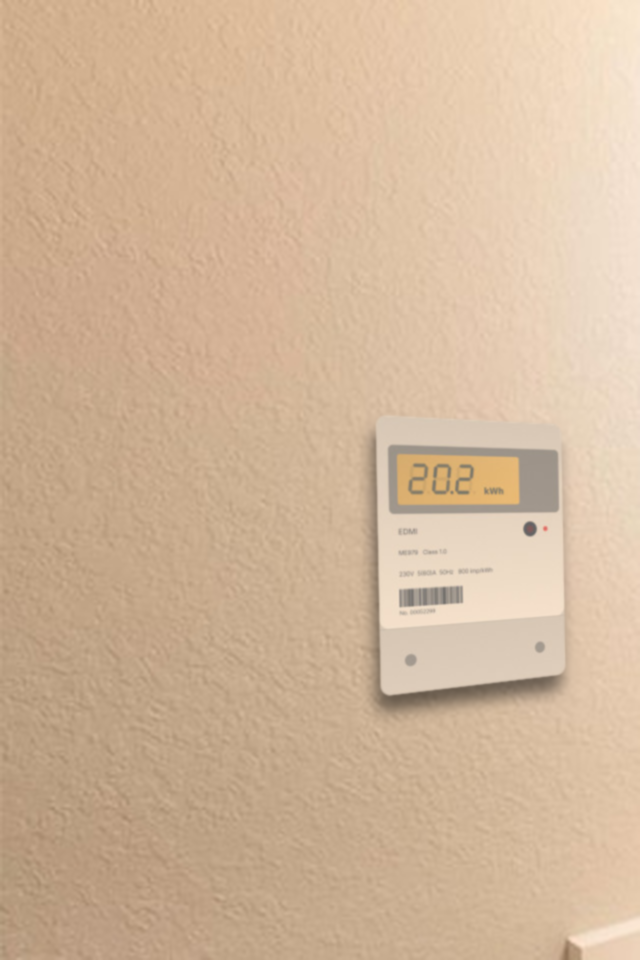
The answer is 20.2 kWh
